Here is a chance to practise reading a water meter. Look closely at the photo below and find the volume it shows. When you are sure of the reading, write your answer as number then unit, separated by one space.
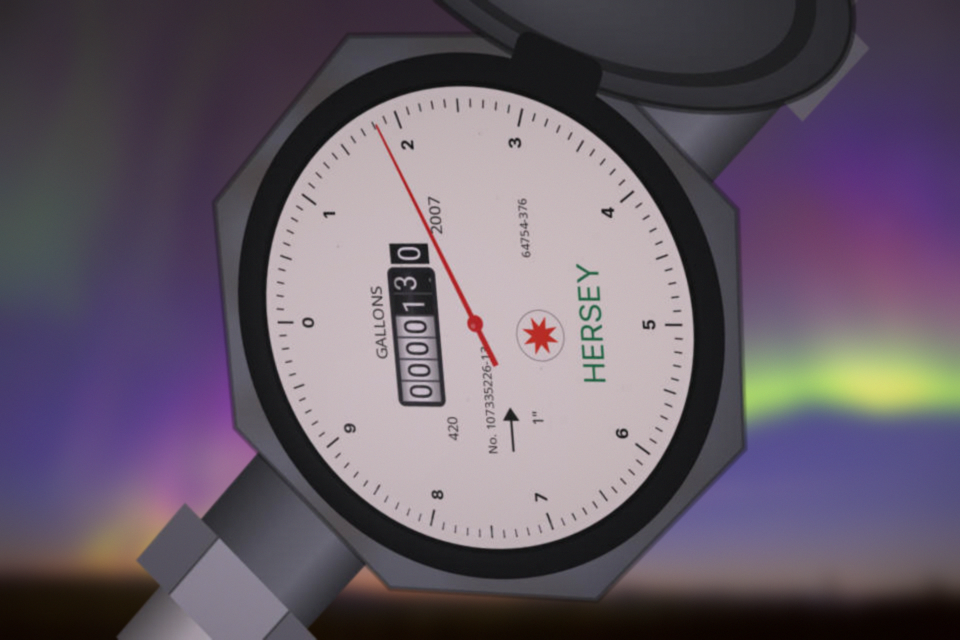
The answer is 131.8 gal
